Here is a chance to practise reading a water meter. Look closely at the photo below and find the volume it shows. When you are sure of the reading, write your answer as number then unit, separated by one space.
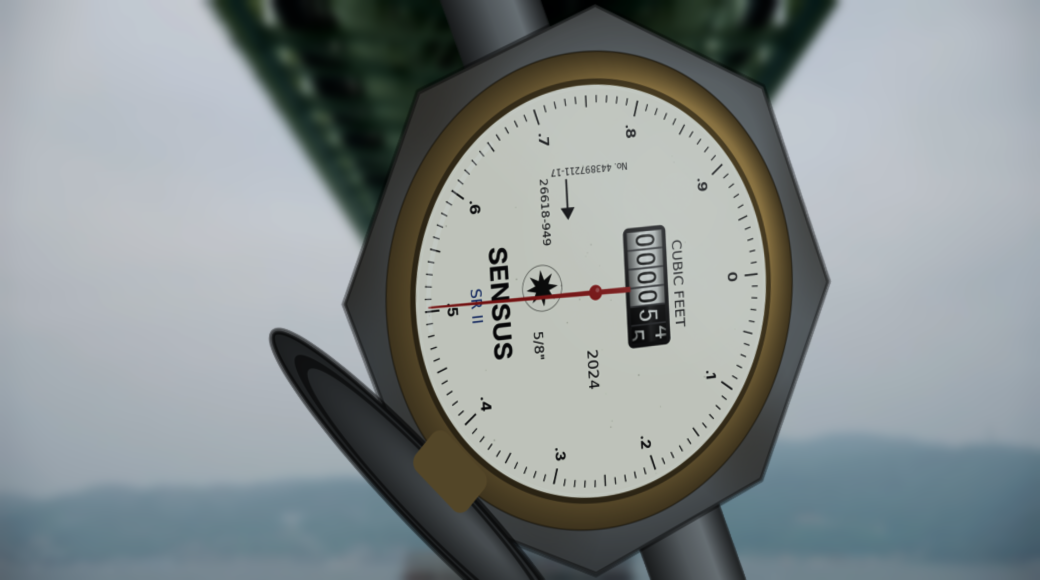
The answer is 54.50 ft³
